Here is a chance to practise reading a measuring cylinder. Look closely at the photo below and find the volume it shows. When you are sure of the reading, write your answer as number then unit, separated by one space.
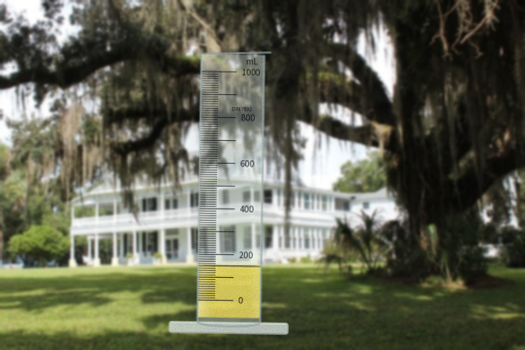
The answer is 150 mL
